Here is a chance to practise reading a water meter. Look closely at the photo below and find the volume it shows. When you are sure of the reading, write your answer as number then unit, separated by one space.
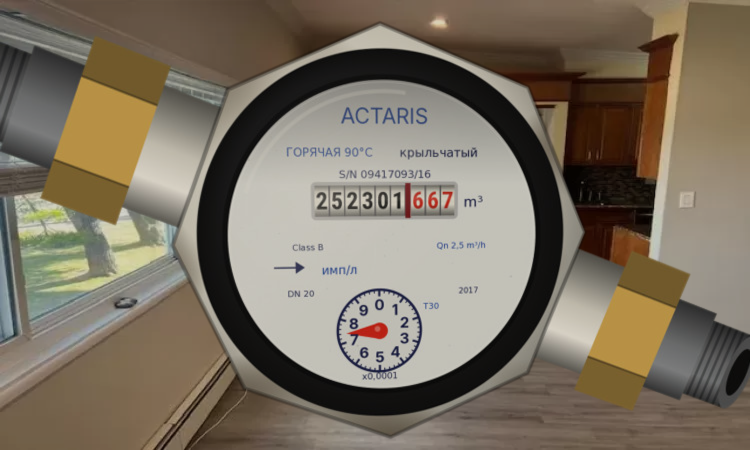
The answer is 252301.6677 m³
